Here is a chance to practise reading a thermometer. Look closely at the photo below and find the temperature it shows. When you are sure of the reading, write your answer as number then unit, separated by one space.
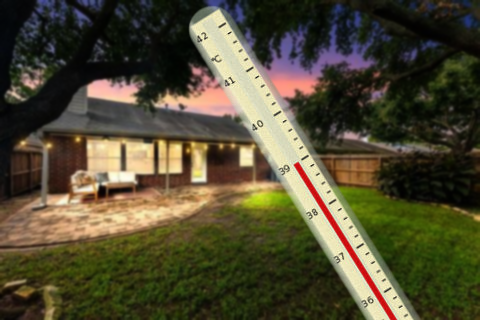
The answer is 39 °C
